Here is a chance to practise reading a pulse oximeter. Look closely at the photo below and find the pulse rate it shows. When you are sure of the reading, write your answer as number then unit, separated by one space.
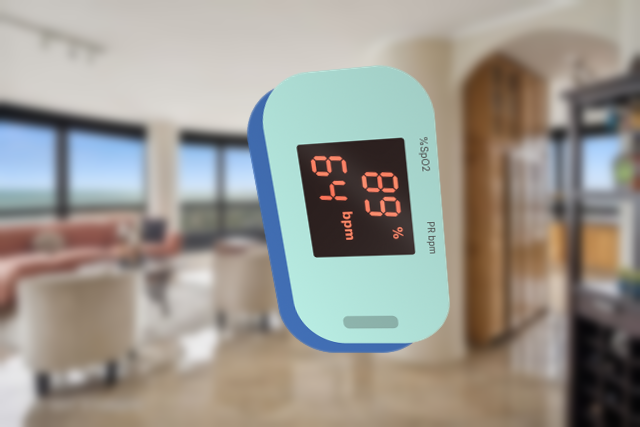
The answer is 64 bpm
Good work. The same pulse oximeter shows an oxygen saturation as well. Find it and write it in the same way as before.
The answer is 89 %
